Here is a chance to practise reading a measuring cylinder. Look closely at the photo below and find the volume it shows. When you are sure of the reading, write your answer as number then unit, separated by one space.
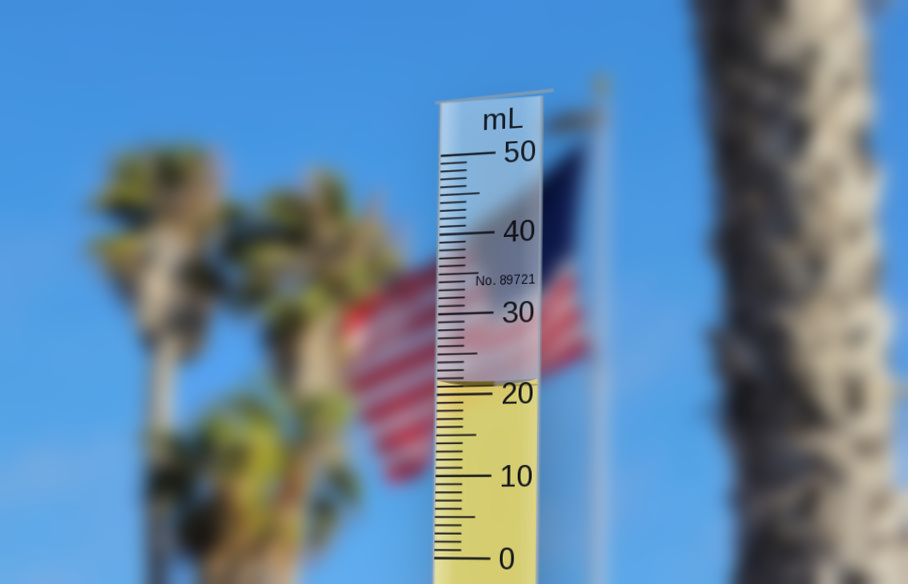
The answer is 21 mL
